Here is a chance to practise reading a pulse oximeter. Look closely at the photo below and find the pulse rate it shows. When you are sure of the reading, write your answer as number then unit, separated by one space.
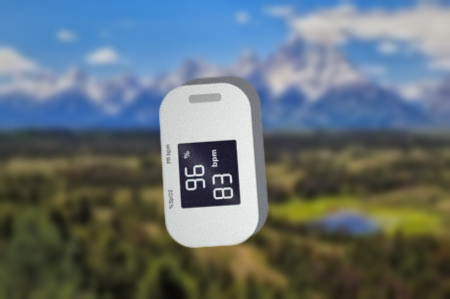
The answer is 83 bpm
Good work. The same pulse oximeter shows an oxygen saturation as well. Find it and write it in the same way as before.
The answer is 96 %
